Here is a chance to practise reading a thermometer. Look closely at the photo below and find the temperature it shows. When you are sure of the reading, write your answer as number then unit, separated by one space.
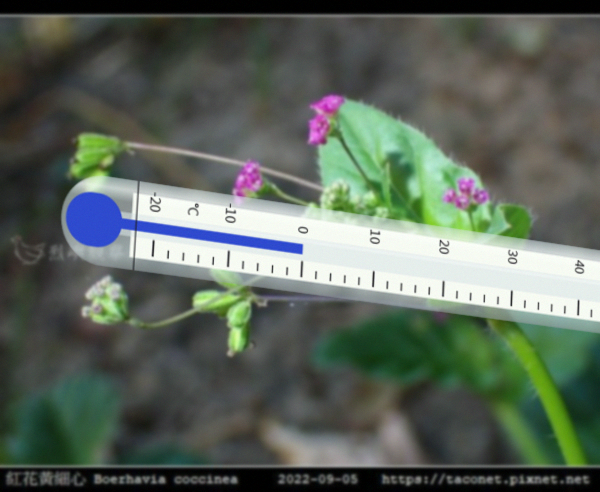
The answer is 0 °C
